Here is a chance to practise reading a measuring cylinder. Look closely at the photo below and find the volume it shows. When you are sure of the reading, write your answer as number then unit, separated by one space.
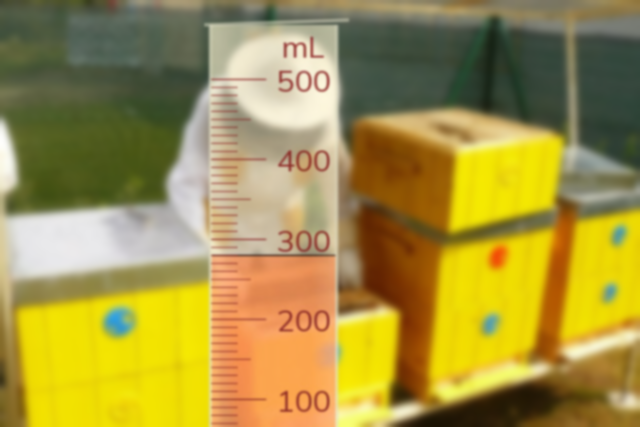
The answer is 280 mL
